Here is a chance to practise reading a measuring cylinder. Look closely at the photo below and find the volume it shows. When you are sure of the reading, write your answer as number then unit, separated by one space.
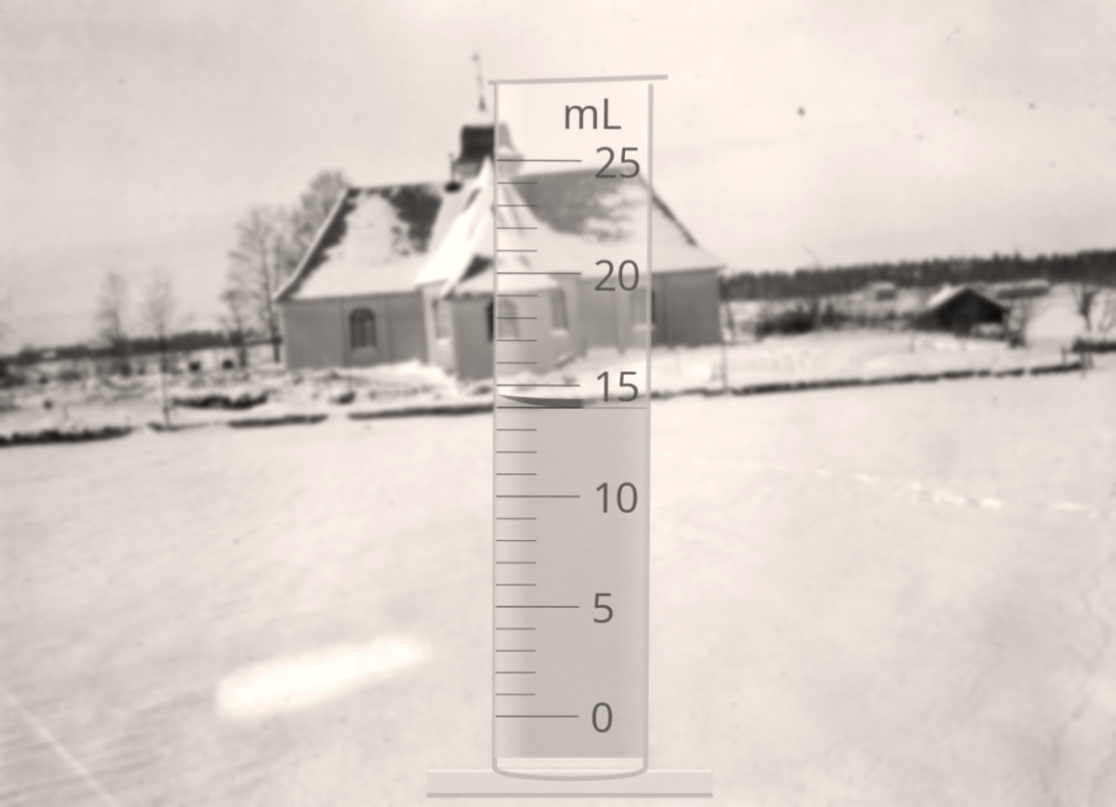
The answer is 14 mL
